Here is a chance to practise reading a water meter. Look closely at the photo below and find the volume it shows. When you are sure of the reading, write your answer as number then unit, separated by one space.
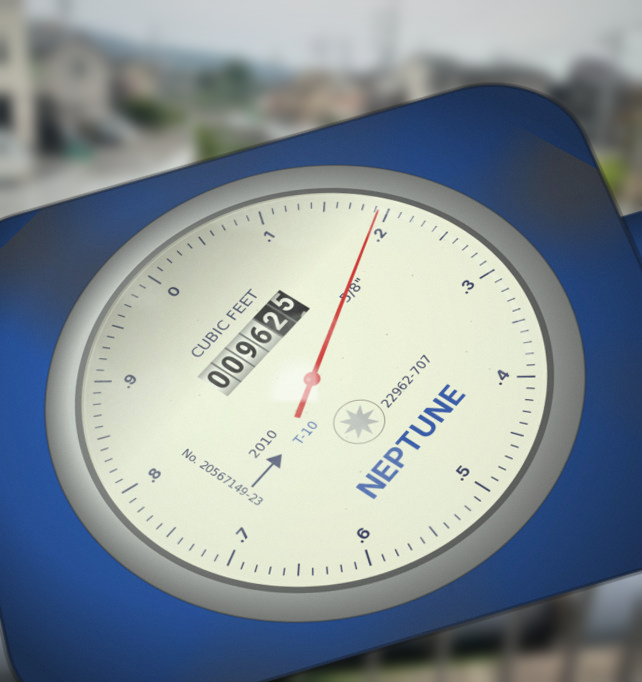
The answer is 9625.19 ft³
